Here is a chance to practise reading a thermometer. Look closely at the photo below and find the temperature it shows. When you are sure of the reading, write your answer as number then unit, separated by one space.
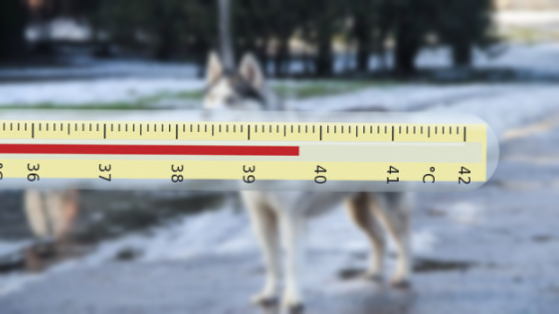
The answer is 39.7 °C
